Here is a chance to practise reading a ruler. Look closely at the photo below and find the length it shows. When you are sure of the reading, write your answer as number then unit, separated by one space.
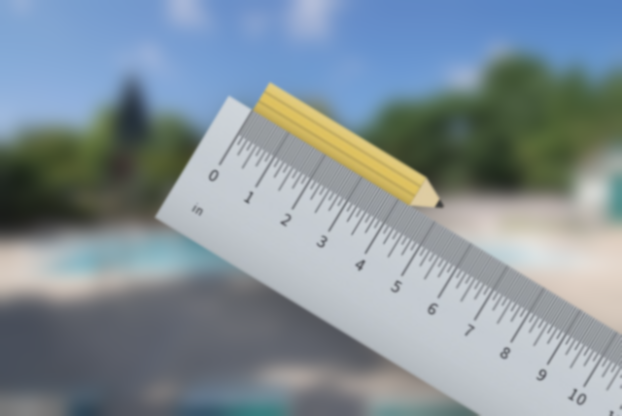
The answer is 5 in
